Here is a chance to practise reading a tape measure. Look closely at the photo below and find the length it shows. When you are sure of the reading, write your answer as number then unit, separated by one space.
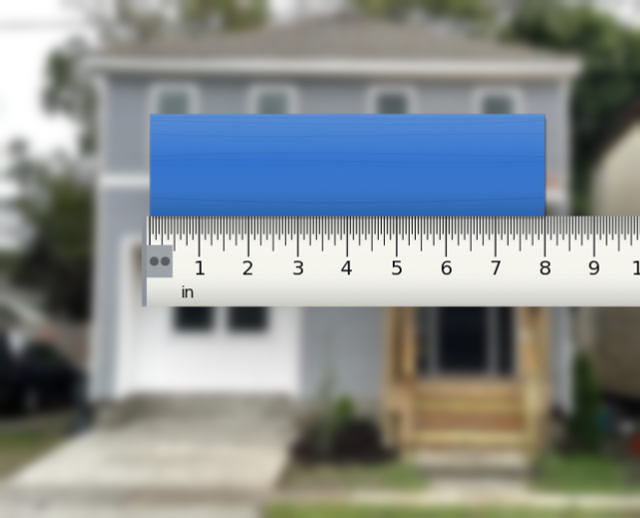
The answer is 8 in
